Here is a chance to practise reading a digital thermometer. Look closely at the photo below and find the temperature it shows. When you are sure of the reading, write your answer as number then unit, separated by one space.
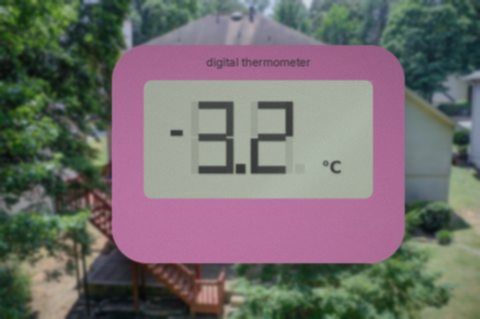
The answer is -3.2 °C
